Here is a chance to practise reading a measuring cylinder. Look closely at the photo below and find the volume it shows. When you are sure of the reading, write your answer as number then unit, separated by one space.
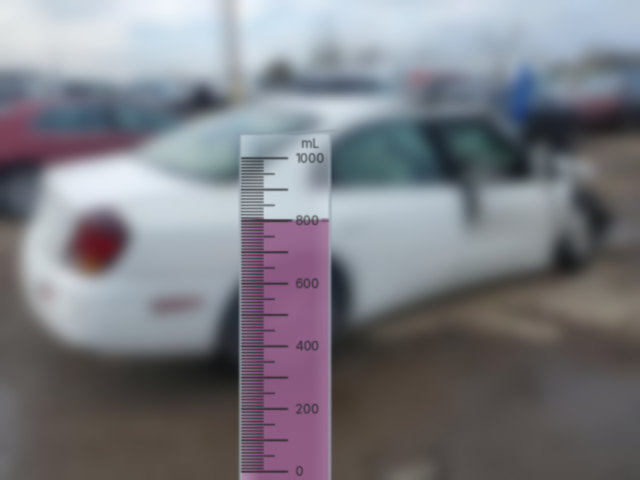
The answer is 800 mL
